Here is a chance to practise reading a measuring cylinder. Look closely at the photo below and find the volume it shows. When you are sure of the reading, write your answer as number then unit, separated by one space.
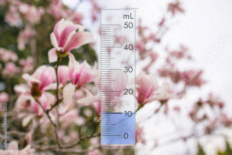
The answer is 10 mL
